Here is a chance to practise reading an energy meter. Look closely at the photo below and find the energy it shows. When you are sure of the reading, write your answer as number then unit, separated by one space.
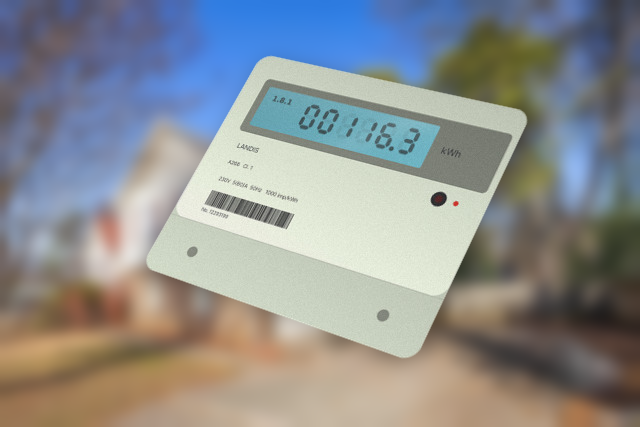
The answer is 116.3 kWh
